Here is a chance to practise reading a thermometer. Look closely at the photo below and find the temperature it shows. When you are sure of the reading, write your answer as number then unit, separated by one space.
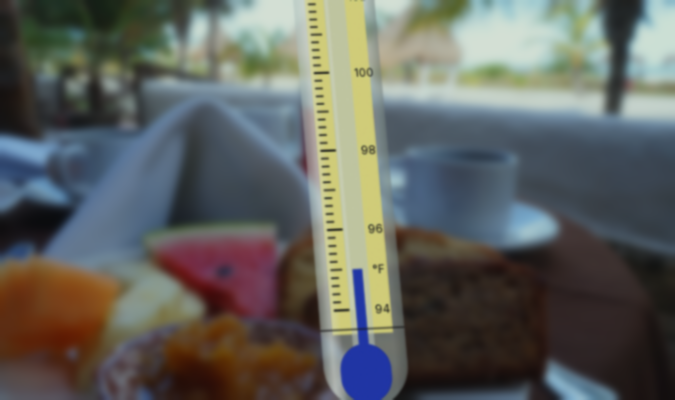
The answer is 95 °F
